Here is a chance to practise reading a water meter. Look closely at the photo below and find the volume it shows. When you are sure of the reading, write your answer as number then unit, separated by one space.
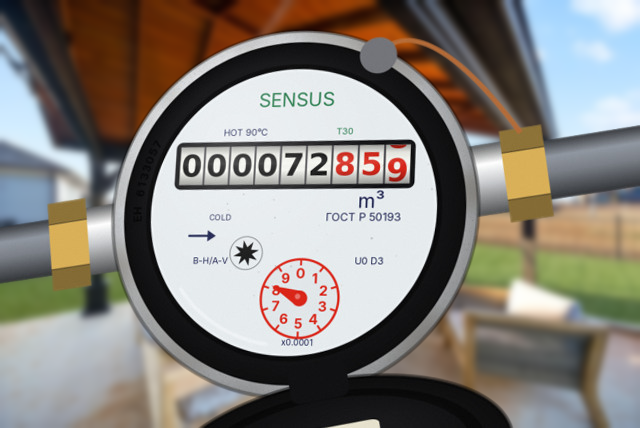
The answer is 72.8588 m³
